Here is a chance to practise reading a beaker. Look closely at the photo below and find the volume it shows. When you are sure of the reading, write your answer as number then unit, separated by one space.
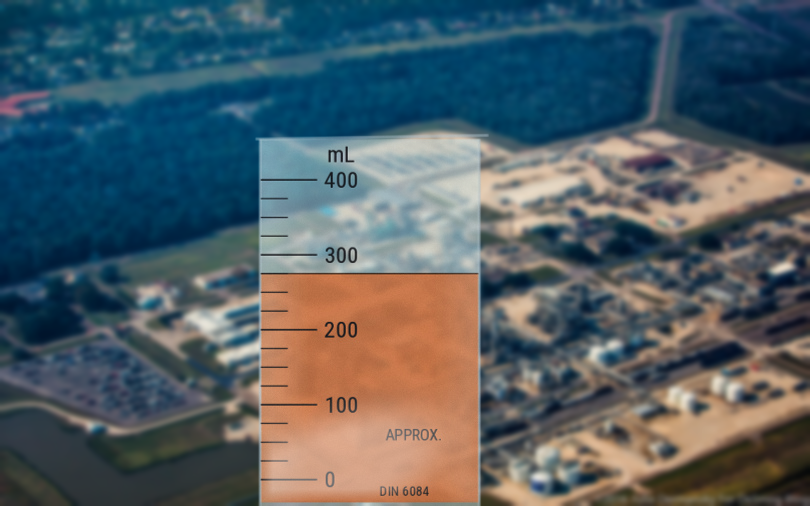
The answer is 275 mL
